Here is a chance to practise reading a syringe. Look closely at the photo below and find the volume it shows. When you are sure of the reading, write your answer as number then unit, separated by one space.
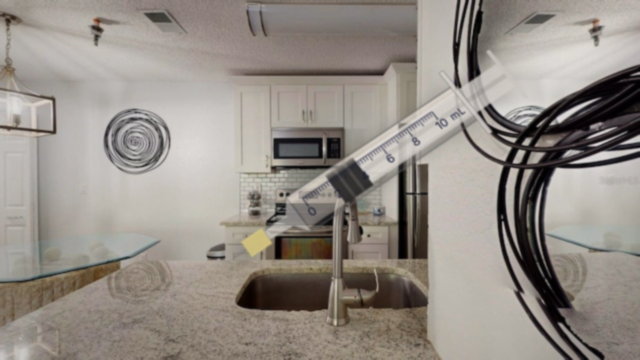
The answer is 2 mL
